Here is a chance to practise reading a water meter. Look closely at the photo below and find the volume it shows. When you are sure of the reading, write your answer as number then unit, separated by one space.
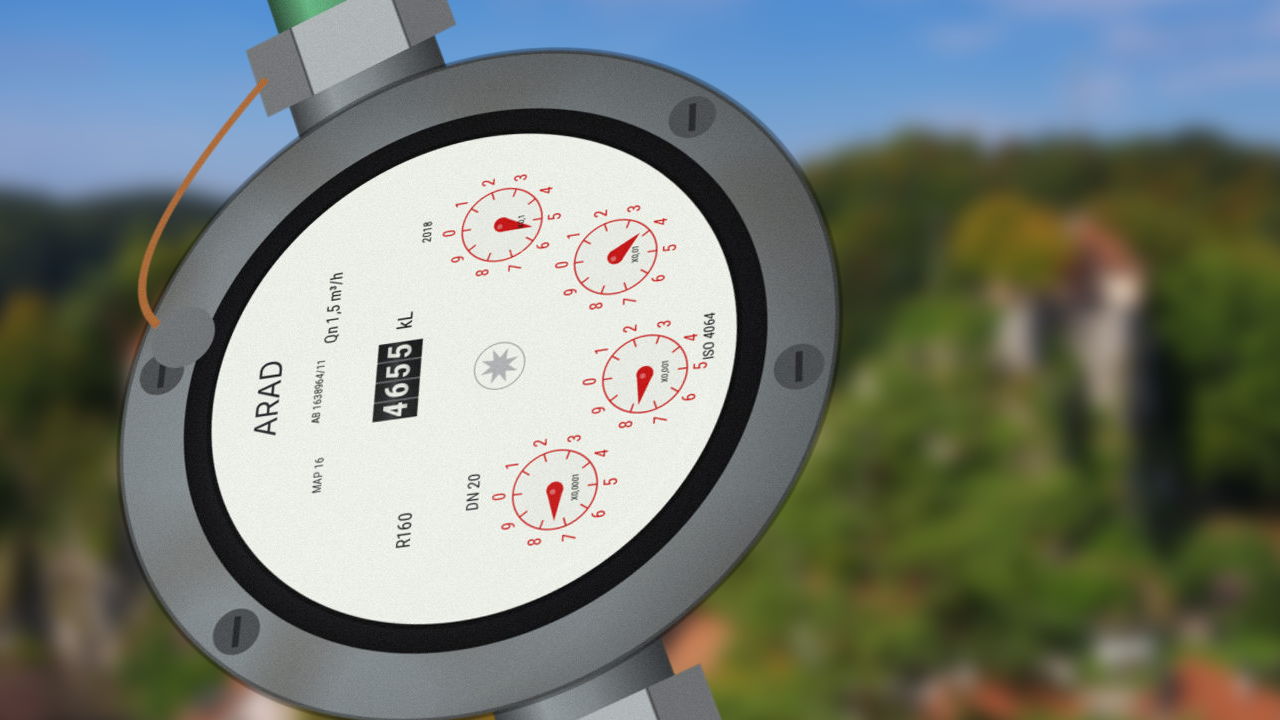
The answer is 4655.5377 kL
